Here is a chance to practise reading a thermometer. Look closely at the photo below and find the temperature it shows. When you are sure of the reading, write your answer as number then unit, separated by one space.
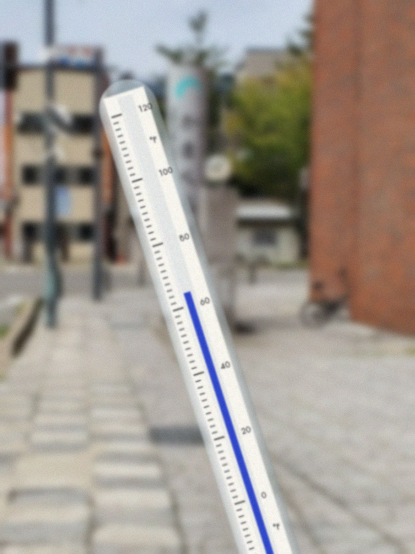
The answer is 64 °F
